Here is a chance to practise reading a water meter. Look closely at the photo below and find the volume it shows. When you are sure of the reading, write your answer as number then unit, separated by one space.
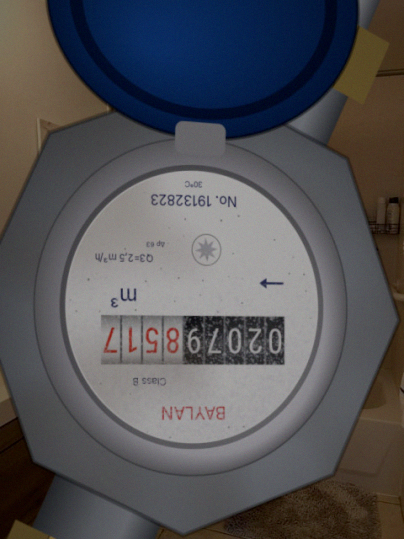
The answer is 2079.8517 m³
